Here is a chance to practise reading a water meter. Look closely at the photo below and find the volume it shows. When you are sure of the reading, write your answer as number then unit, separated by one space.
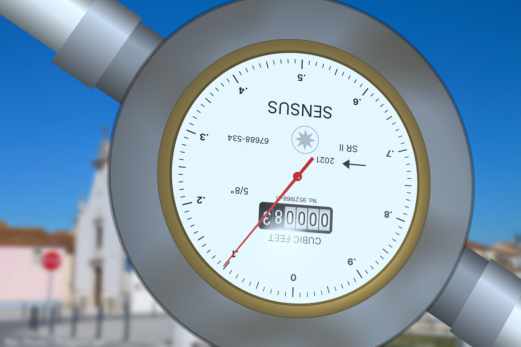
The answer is 83.10 ft³
